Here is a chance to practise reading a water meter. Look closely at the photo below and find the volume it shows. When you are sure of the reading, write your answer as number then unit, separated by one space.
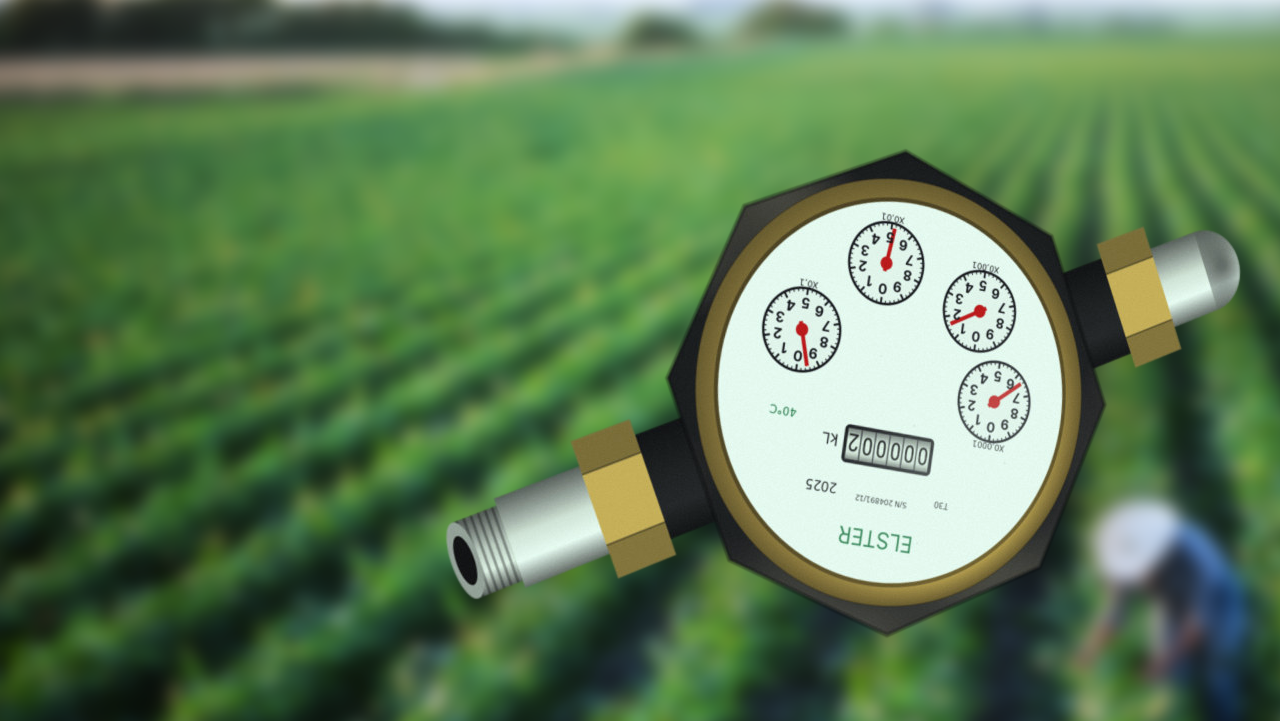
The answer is 1.9516 kL
